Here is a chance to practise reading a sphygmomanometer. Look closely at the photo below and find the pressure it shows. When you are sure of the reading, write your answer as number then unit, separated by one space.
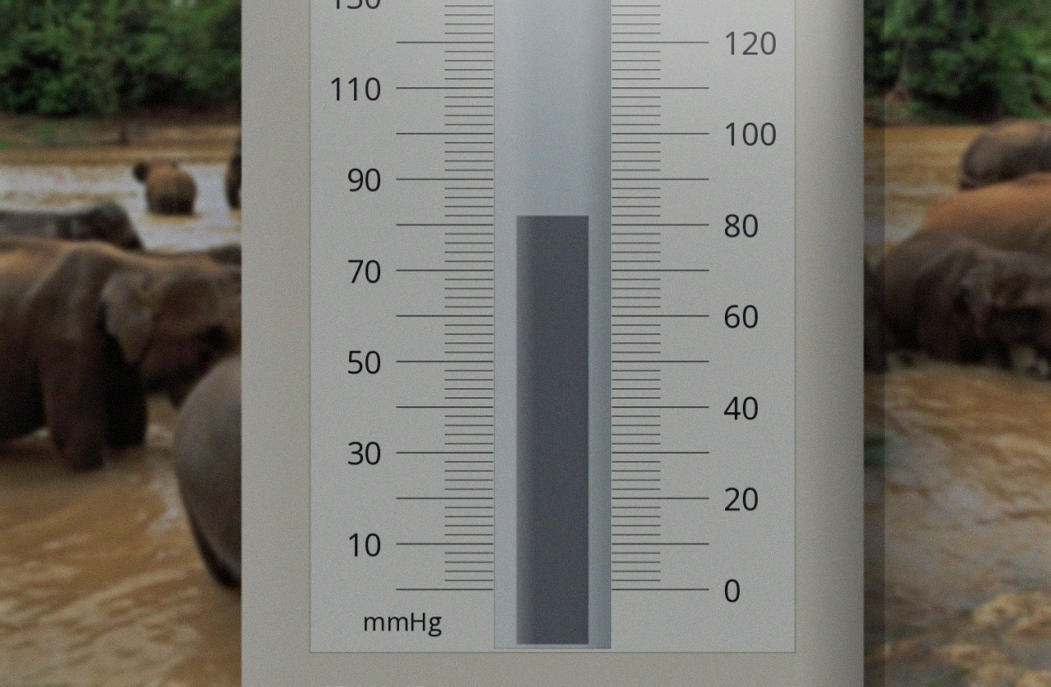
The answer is 82 mmHg
